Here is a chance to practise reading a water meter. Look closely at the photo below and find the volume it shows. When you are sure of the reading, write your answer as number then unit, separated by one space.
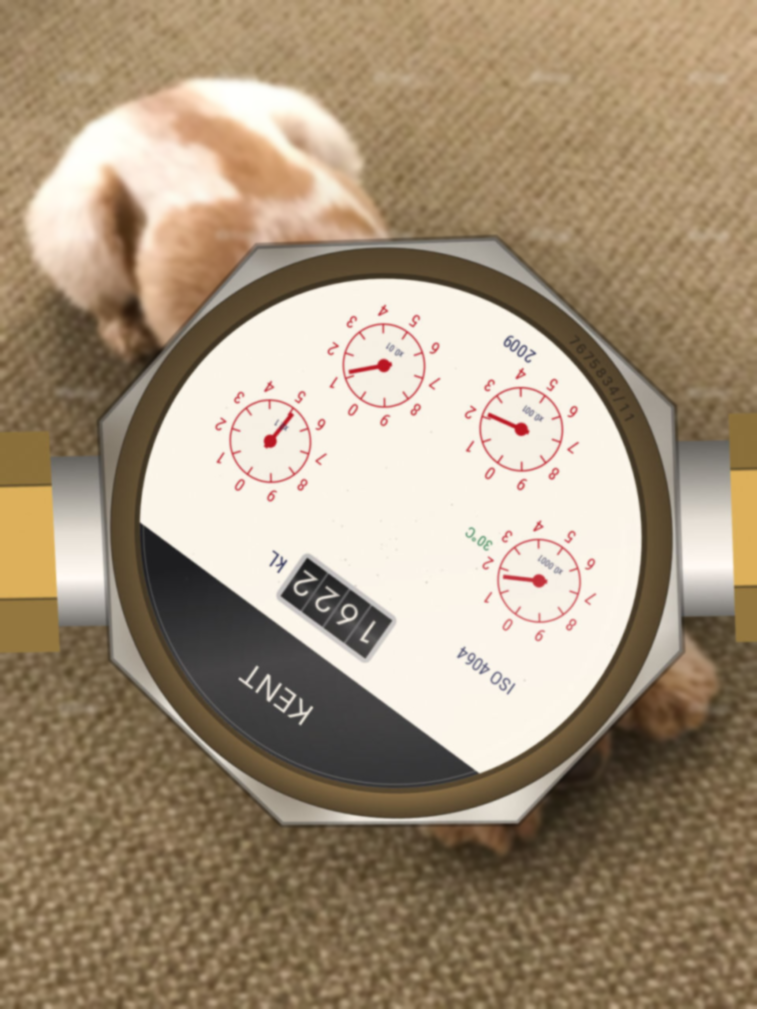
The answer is 1622.5121 kL
